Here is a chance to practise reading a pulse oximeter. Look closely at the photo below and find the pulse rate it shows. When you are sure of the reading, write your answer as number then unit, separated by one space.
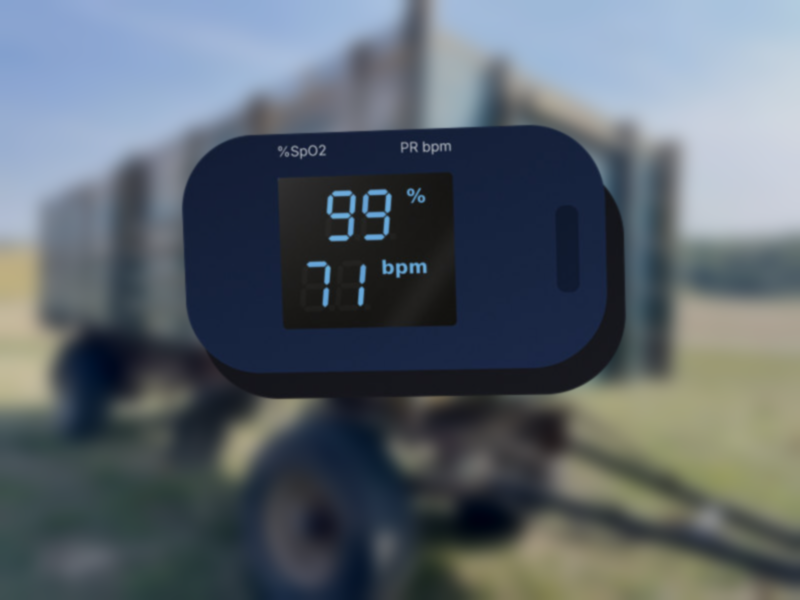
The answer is 71 bpm
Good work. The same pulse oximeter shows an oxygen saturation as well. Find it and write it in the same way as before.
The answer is 99 %
